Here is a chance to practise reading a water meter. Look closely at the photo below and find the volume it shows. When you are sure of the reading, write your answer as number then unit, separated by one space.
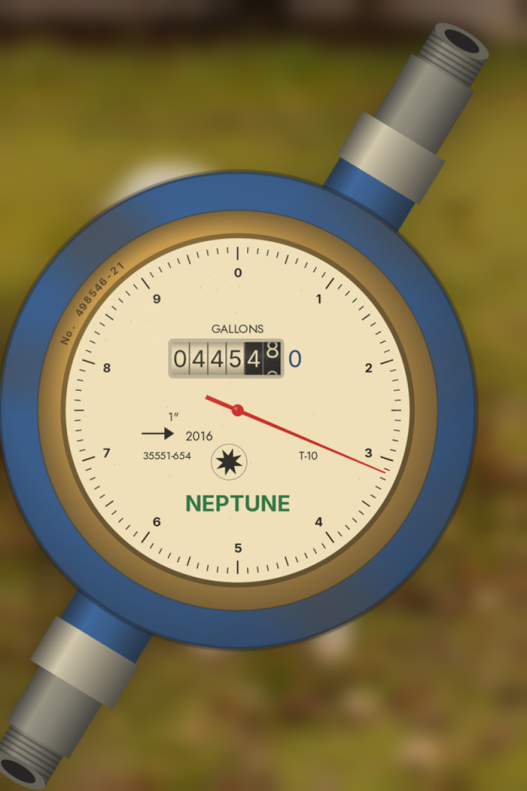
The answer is 445483.1 gal
